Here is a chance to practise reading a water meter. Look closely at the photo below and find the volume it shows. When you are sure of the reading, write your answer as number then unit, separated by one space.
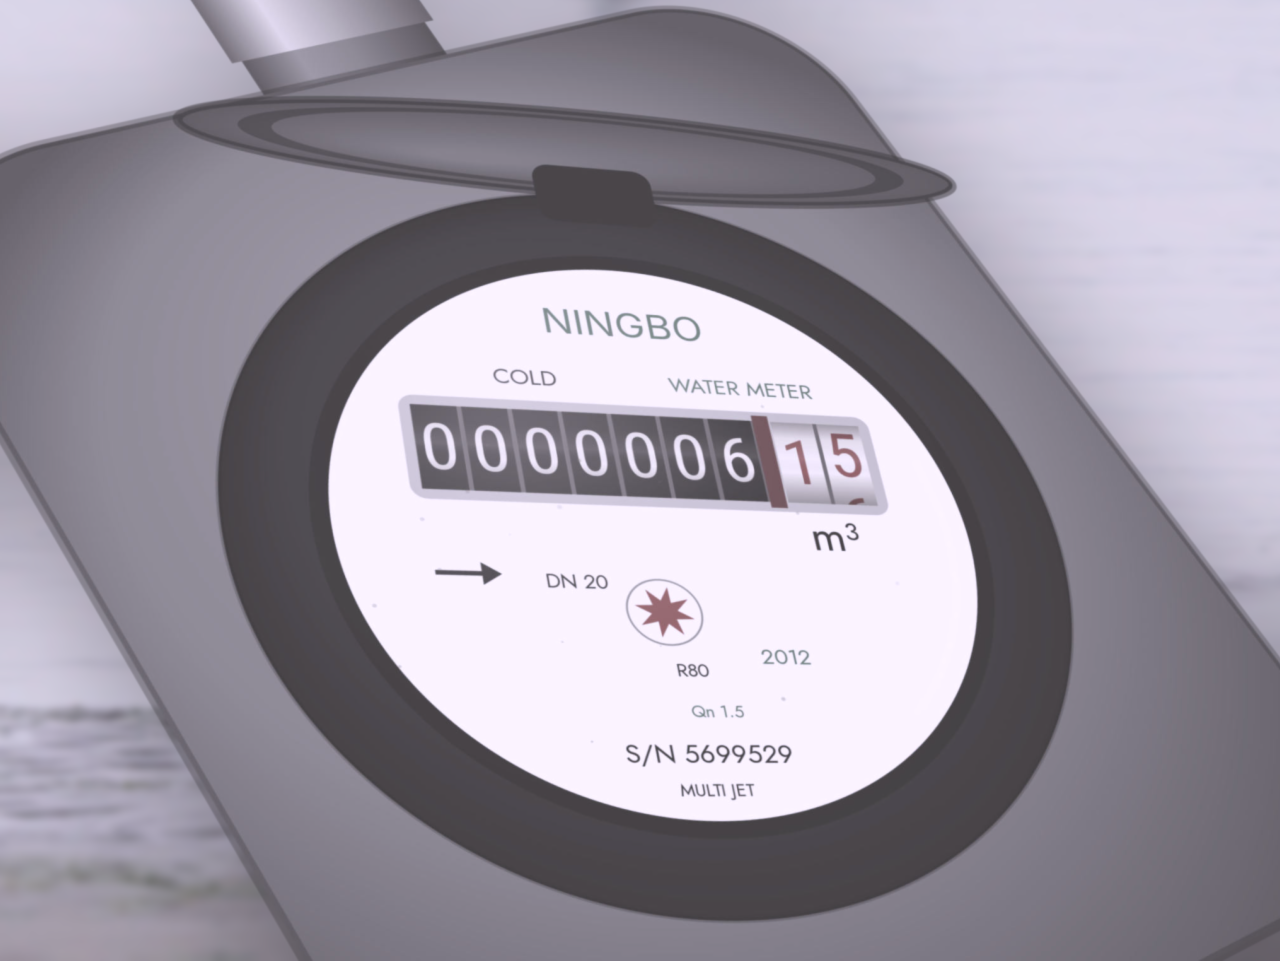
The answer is 6.15 m³
